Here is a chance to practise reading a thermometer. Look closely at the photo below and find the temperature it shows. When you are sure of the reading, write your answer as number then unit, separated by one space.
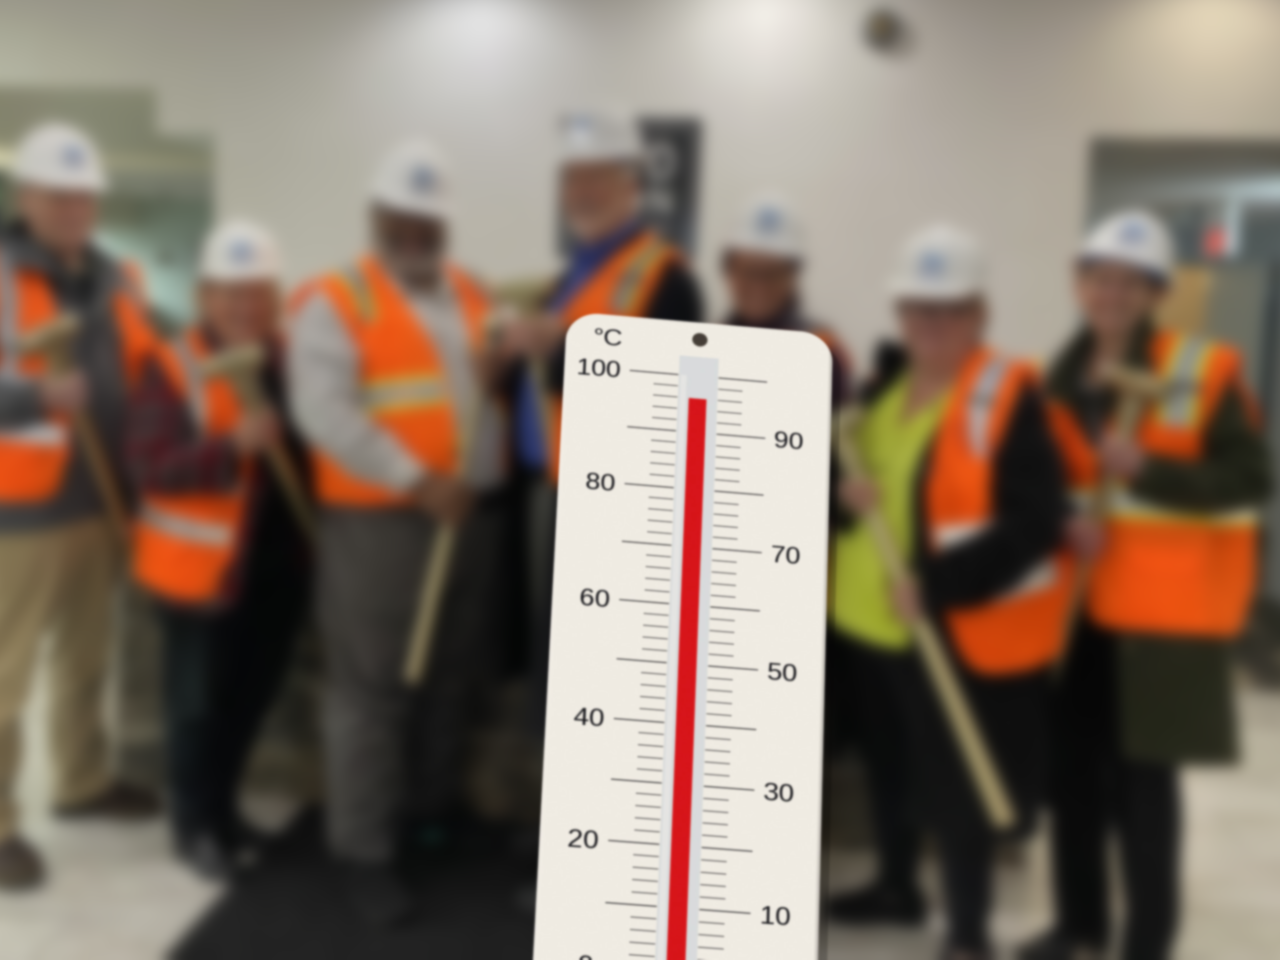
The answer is 96 °C
